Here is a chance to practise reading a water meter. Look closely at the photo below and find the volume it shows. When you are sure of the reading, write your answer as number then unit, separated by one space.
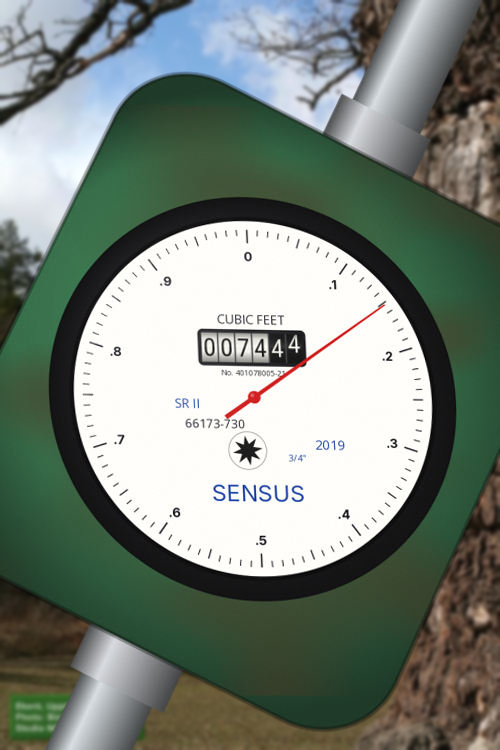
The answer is 7444.15 ft³
